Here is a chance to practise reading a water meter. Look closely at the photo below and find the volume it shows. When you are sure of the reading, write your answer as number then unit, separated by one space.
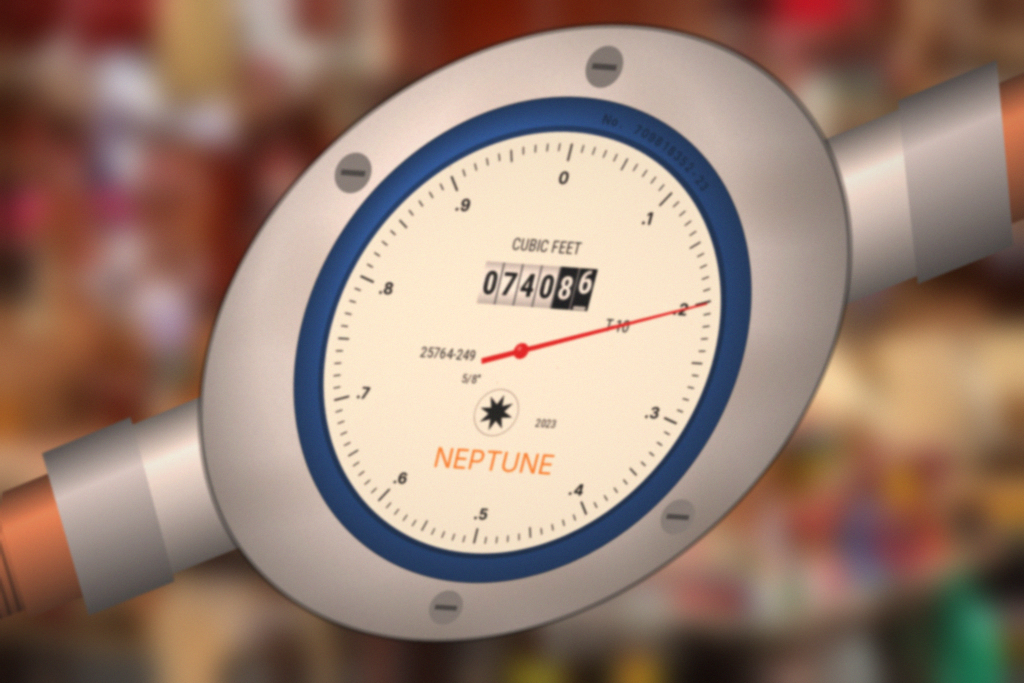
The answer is 74086.20 ft³
